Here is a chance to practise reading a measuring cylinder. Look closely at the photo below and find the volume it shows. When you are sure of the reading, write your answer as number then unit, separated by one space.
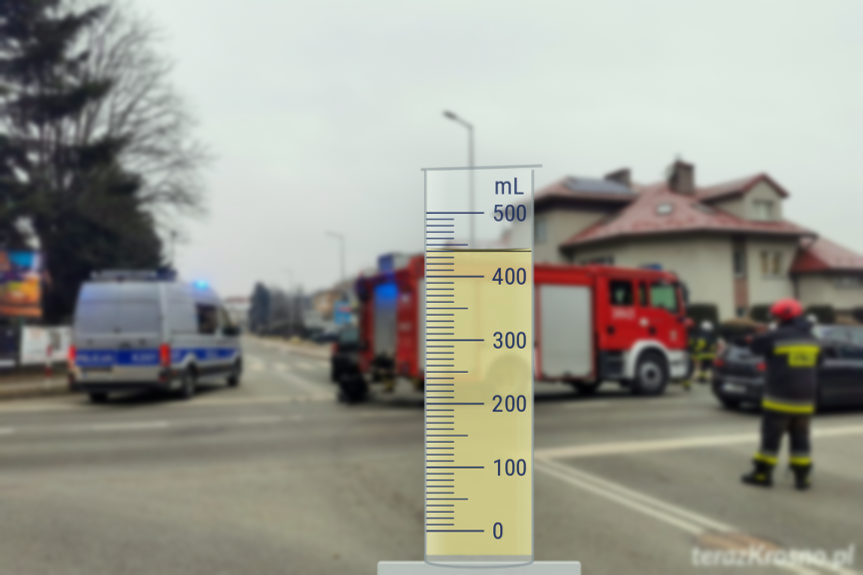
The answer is 440 mL
